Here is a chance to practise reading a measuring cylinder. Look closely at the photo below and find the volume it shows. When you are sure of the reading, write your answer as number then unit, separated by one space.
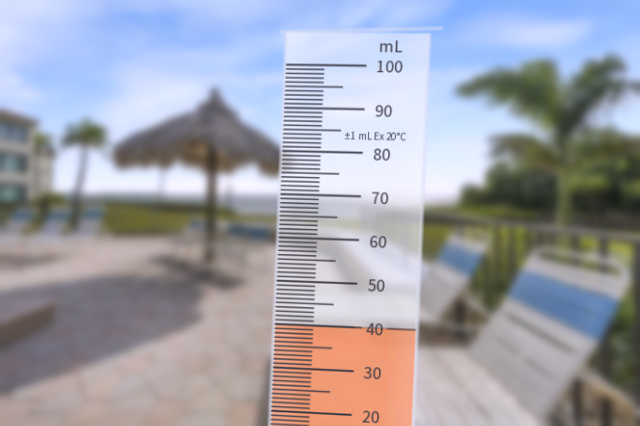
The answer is 40 mL
